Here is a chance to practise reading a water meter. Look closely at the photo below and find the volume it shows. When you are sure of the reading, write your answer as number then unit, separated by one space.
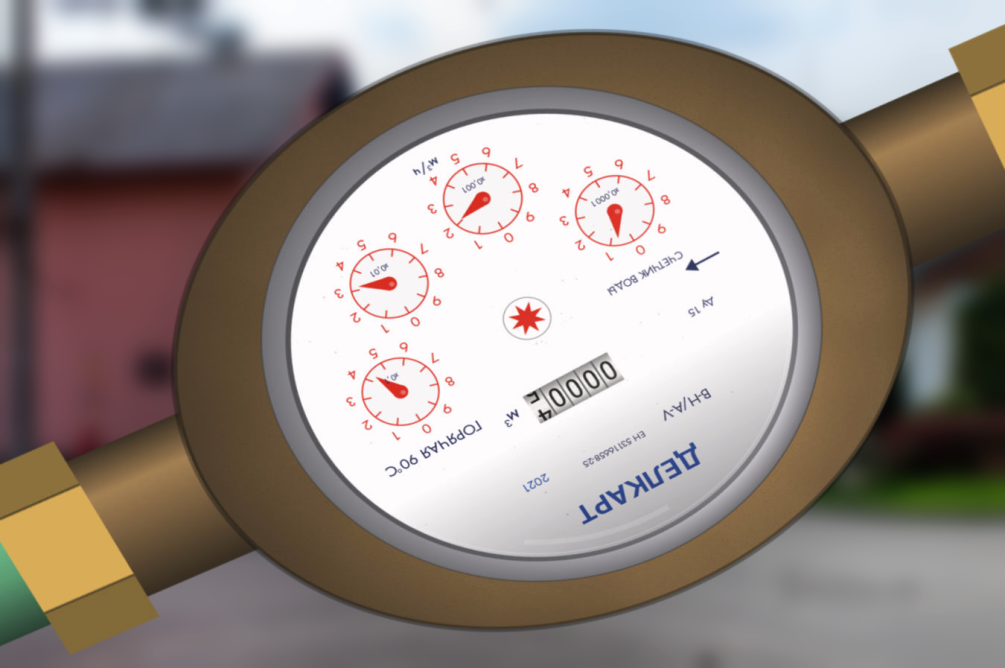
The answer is 4.4320 m³
